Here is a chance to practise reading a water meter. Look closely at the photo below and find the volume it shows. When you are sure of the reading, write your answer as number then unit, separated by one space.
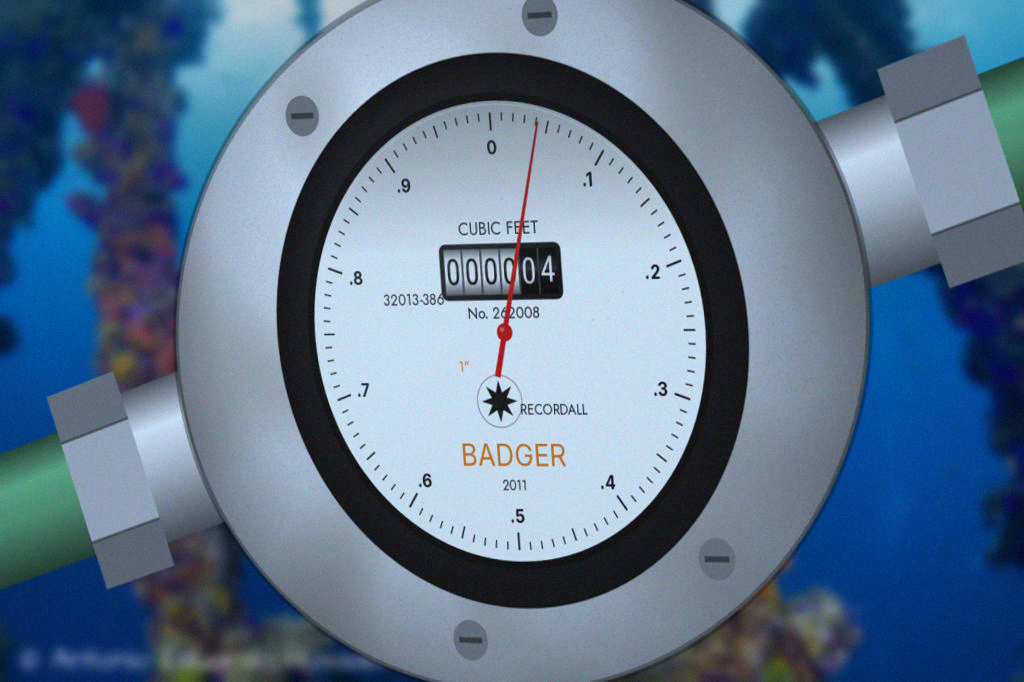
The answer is 4.04 ft³
